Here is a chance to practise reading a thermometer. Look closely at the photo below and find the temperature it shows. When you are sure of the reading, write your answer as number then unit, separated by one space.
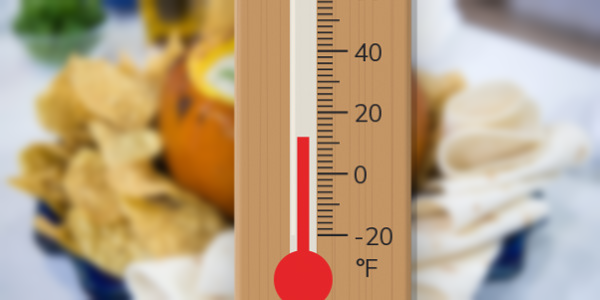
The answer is 12 °F
